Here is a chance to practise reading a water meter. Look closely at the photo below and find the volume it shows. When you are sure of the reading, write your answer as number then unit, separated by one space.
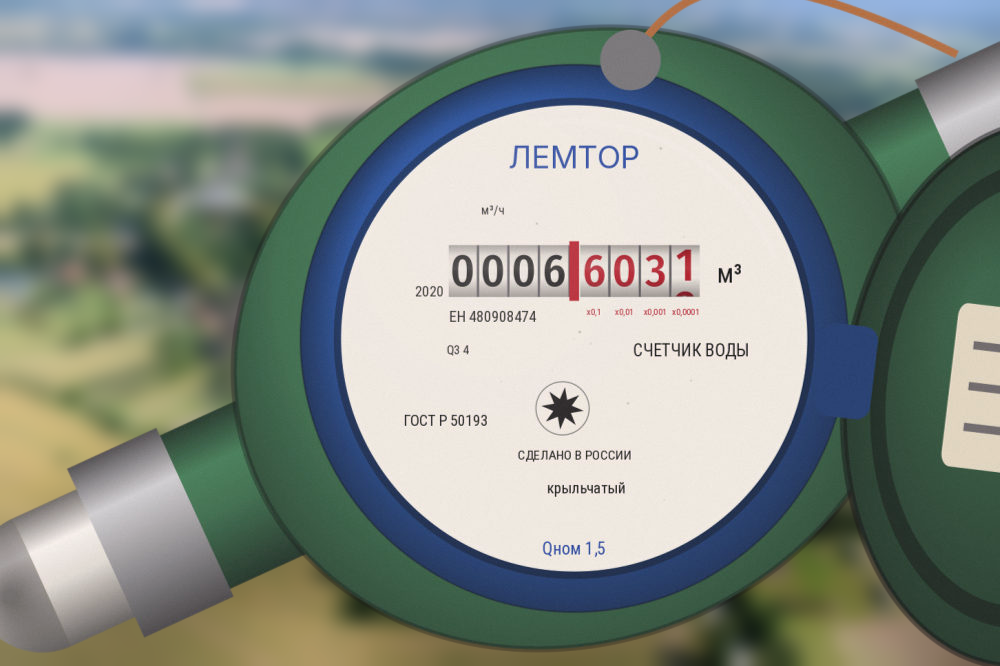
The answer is 6.6031 m³
